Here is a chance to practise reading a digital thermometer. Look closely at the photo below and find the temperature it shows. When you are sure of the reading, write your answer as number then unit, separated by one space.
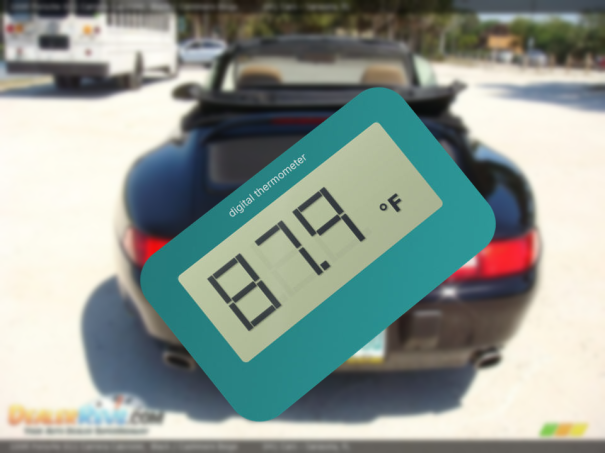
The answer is 87.9 °F
